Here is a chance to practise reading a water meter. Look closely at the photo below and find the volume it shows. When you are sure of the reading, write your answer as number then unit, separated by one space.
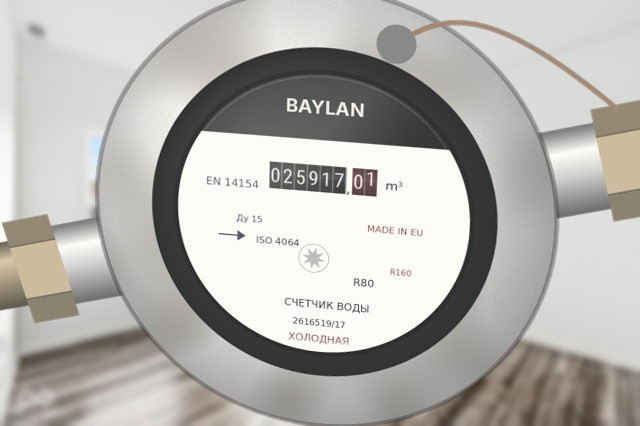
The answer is 25917.01 m³
